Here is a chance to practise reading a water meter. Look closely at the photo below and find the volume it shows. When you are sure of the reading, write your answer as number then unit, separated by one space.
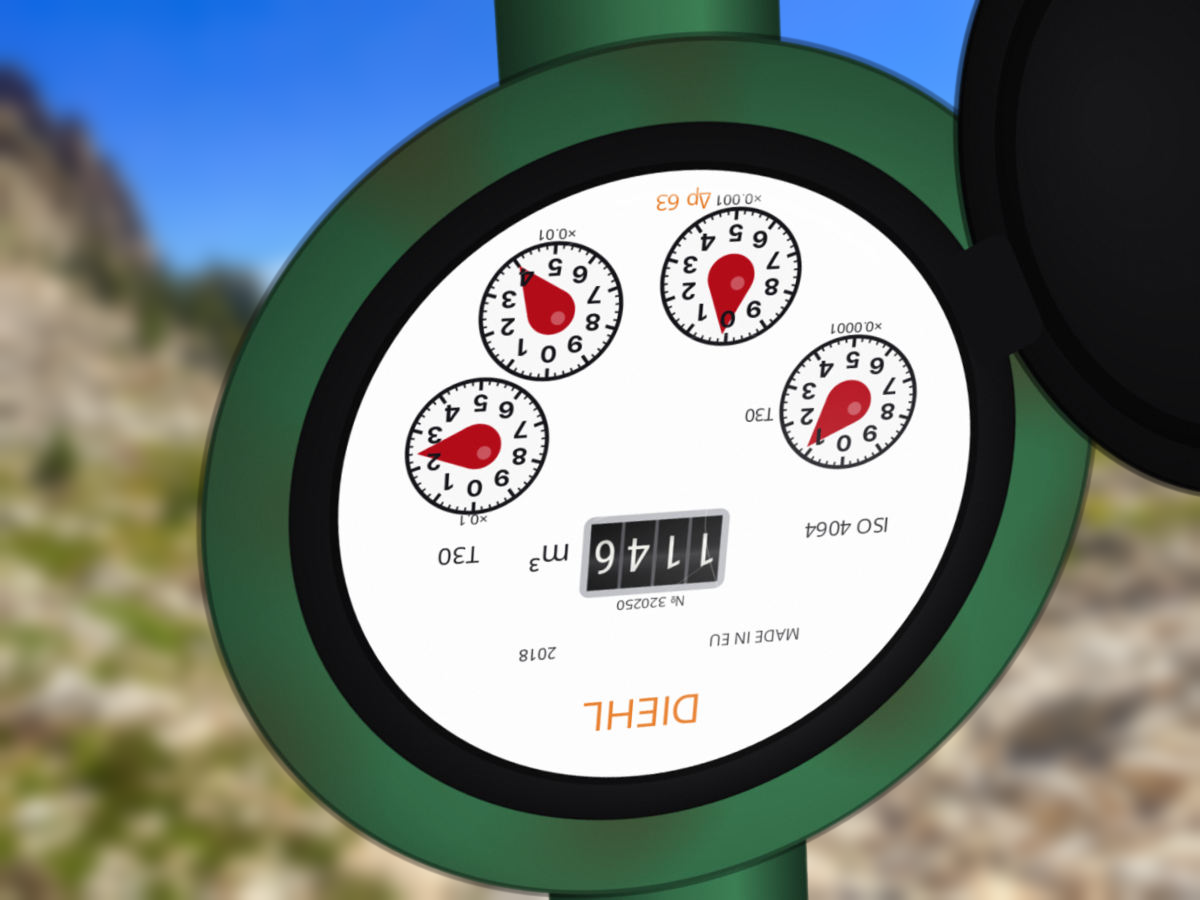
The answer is 1146.2401 m³
